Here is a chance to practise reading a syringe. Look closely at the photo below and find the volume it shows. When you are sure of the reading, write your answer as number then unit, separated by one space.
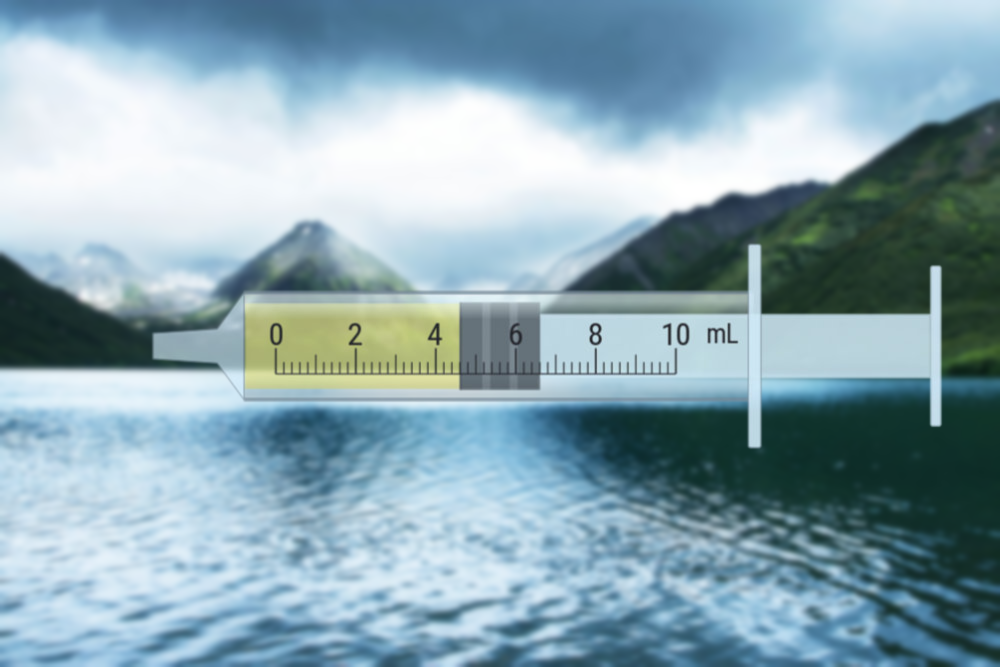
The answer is 4.6 mL
